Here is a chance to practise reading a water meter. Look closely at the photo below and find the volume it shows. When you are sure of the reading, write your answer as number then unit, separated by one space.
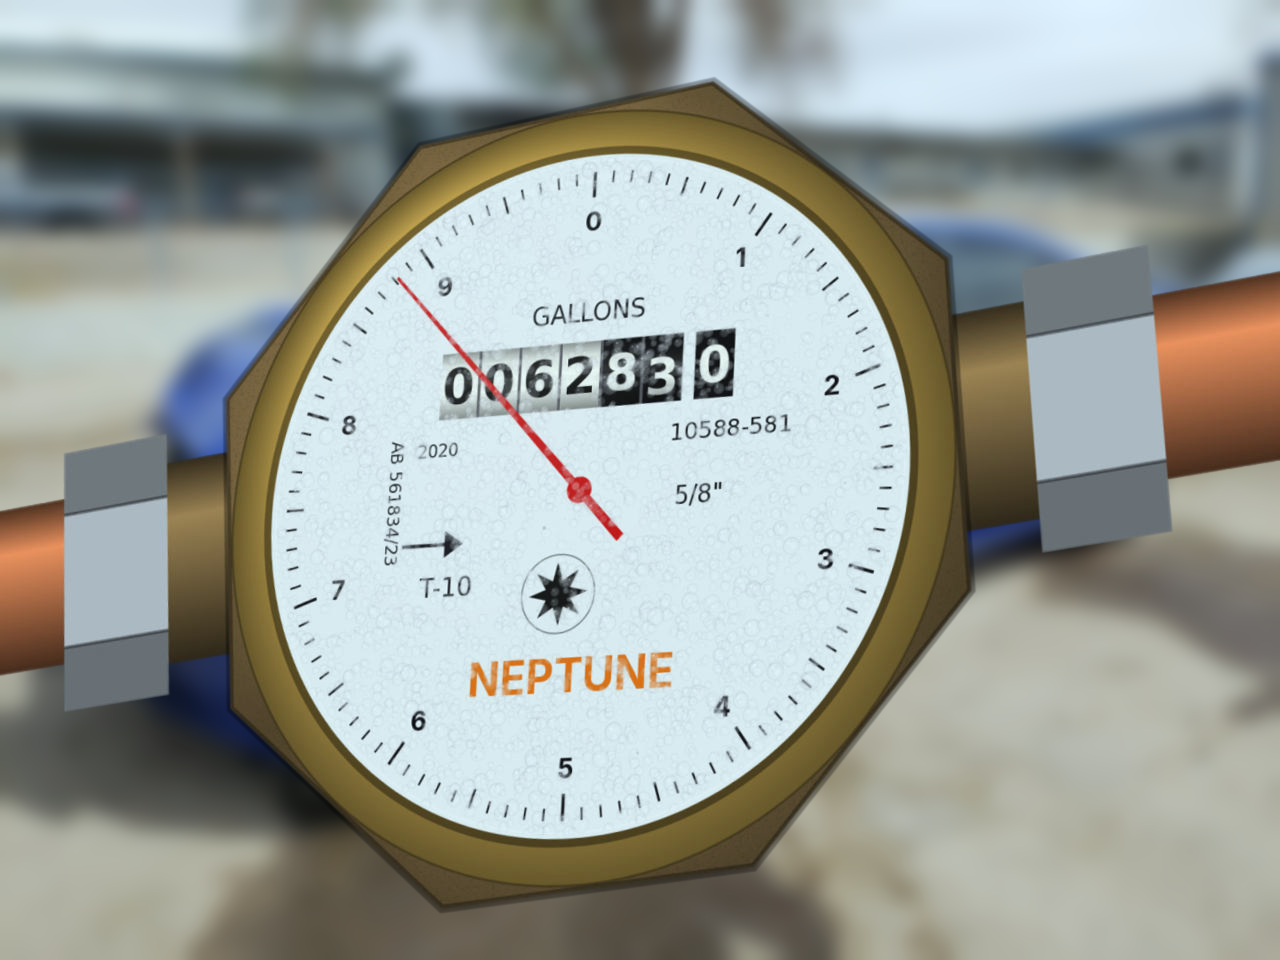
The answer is 62828.8 gal
